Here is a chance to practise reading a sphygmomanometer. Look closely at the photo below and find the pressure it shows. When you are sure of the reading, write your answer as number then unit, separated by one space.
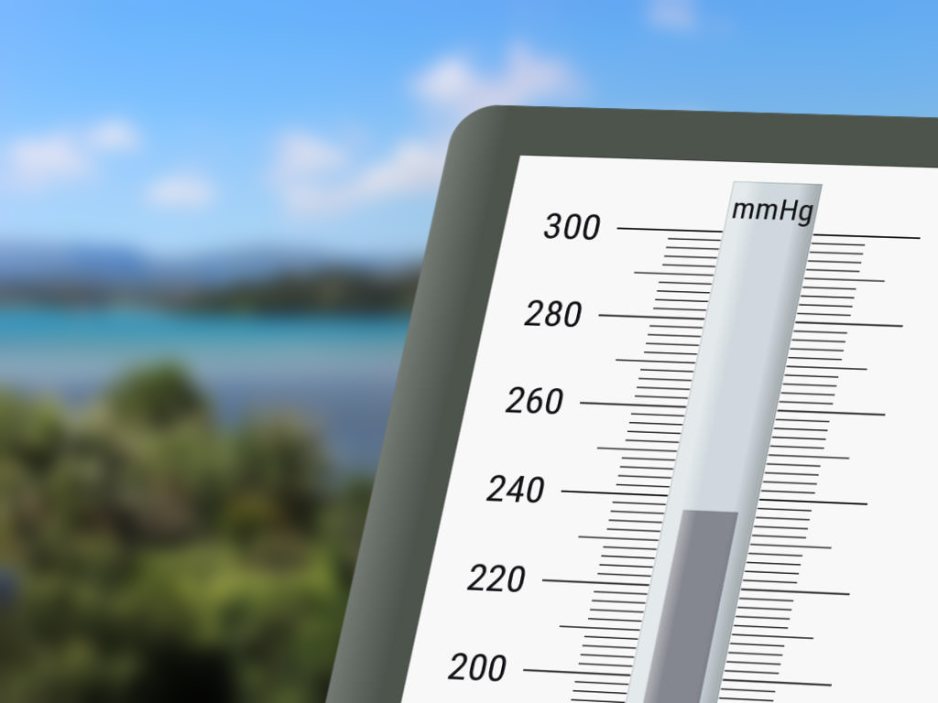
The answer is 237 mmHg
